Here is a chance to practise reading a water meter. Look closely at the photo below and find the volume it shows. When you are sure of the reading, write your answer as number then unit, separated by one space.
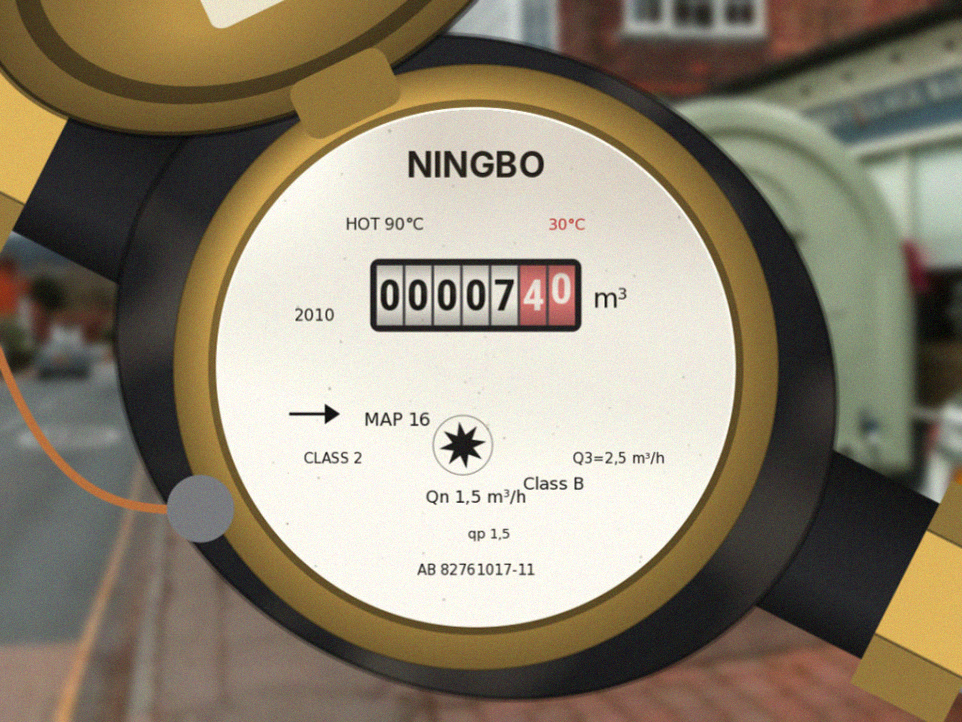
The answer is 7.40 m³
